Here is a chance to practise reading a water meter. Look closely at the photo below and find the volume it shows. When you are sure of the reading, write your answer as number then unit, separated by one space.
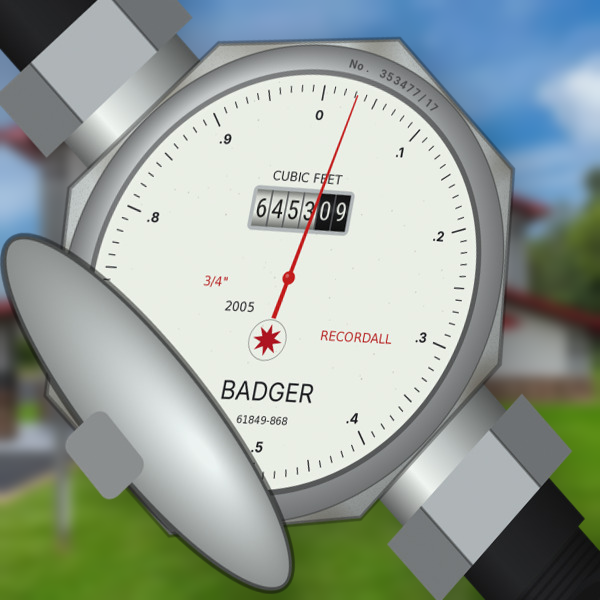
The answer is 645309.03 ft³
